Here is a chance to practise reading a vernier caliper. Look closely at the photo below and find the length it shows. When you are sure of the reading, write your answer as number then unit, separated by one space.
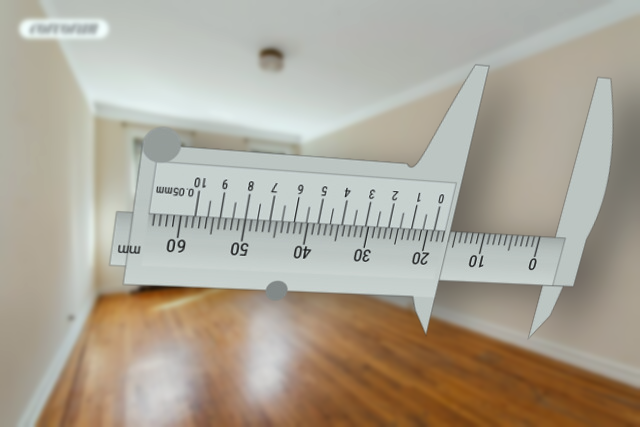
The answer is 18.8 mm
